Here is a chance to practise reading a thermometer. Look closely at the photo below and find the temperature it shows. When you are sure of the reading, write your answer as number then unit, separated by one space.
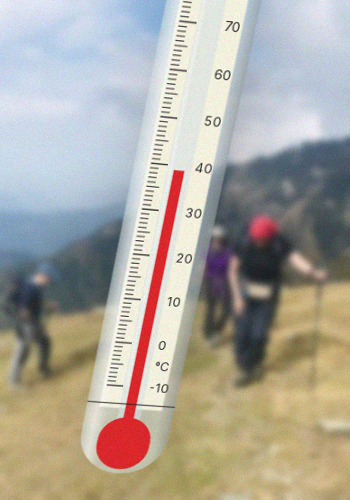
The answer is 39 °C
